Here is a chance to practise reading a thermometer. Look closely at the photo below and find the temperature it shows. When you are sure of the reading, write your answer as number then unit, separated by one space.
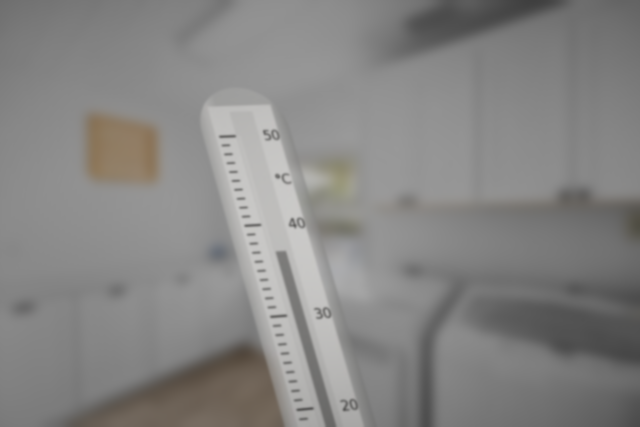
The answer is 37 °C
